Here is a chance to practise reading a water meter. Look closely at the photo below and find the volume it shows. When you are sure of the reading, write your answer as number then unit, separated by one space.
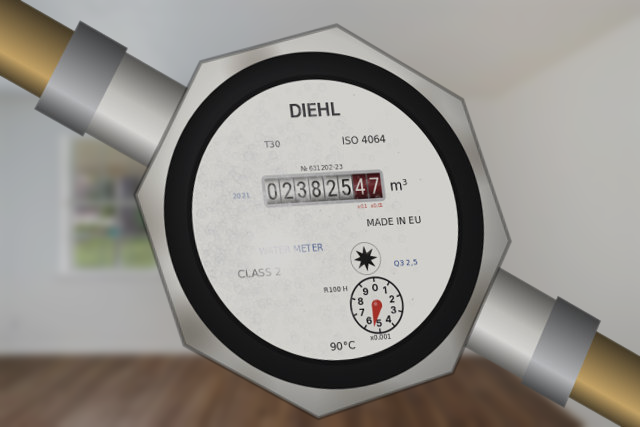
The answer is 23825.475 m³
